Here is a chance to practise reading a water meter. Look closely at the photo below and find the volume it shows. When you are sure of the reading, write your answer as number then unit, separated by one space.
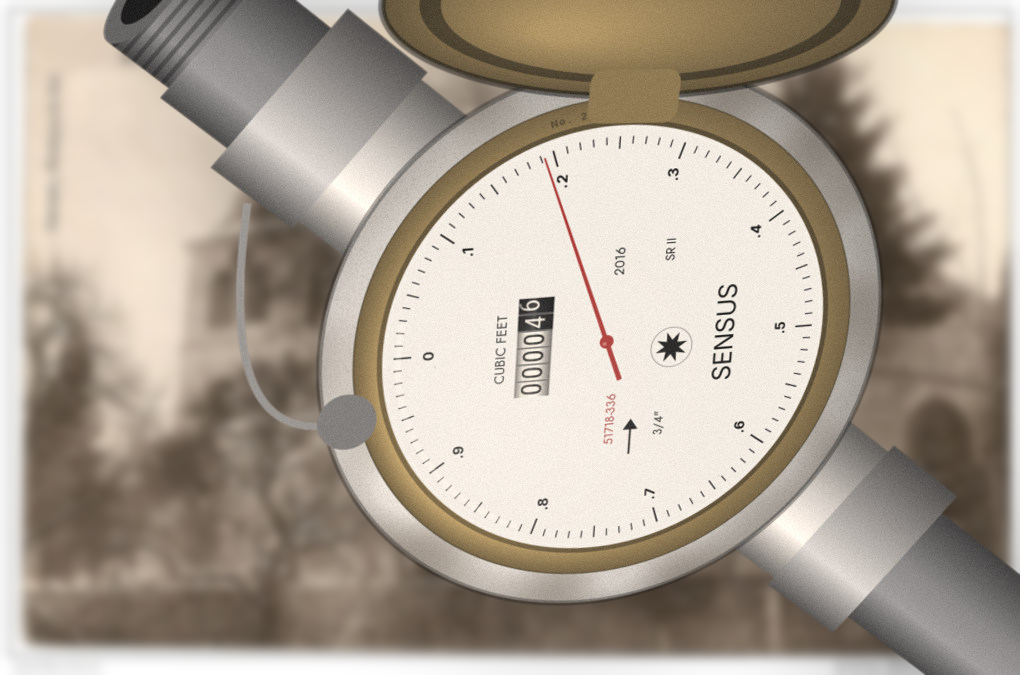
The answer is 46.19 ft³
